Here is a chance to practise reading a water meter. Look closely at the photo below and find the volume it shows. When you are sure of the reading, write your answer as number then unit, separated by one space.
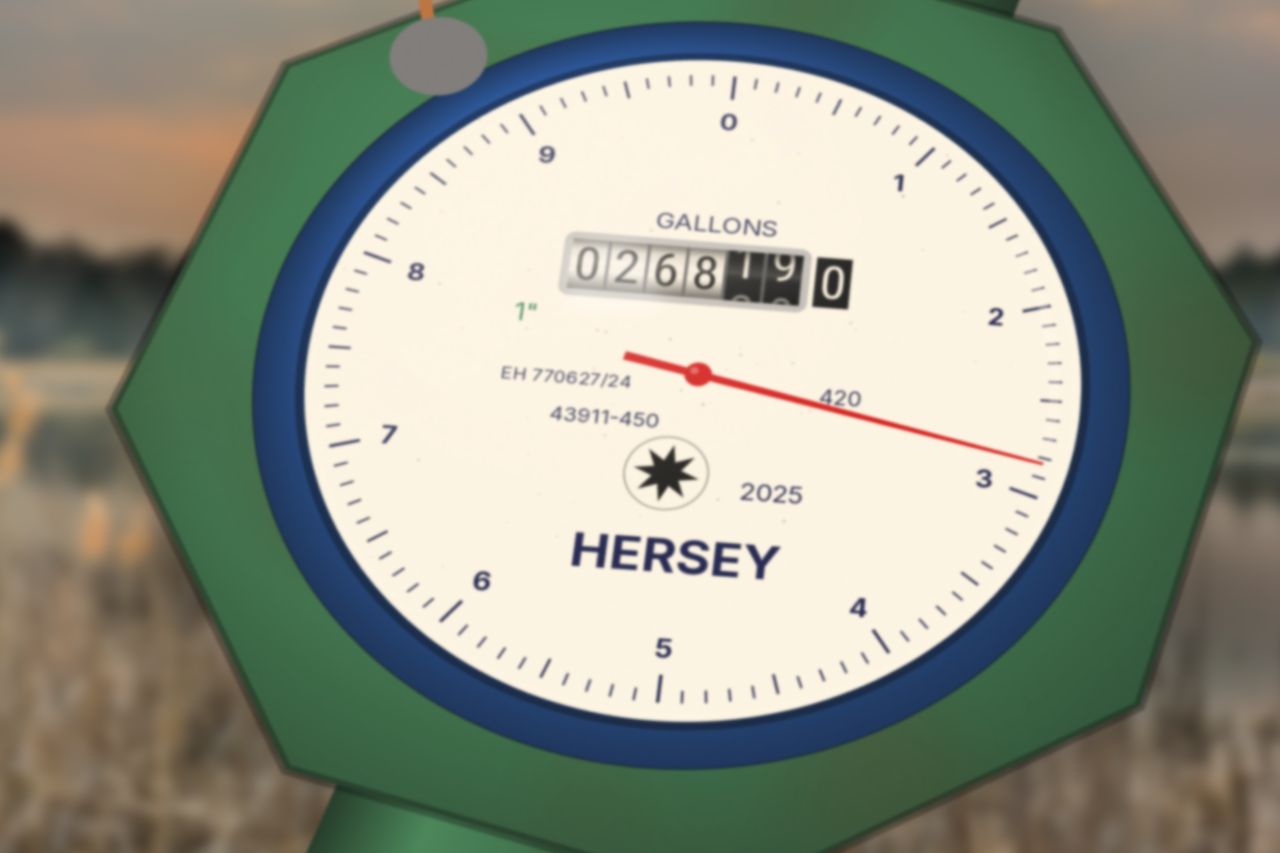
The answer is 268192.8 gal
